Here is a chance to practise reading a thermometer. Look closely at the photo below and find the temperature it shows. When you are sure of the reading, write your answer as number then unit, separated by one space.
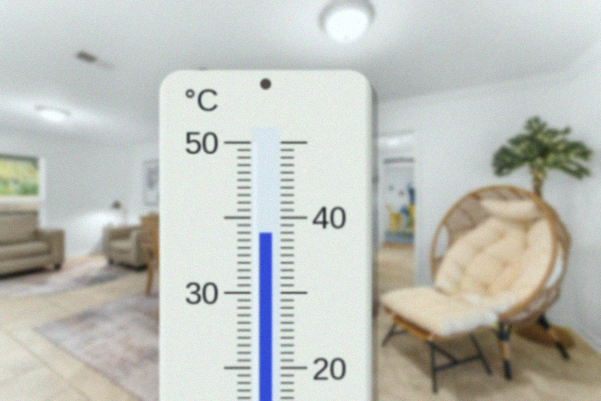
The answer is 38 °C
